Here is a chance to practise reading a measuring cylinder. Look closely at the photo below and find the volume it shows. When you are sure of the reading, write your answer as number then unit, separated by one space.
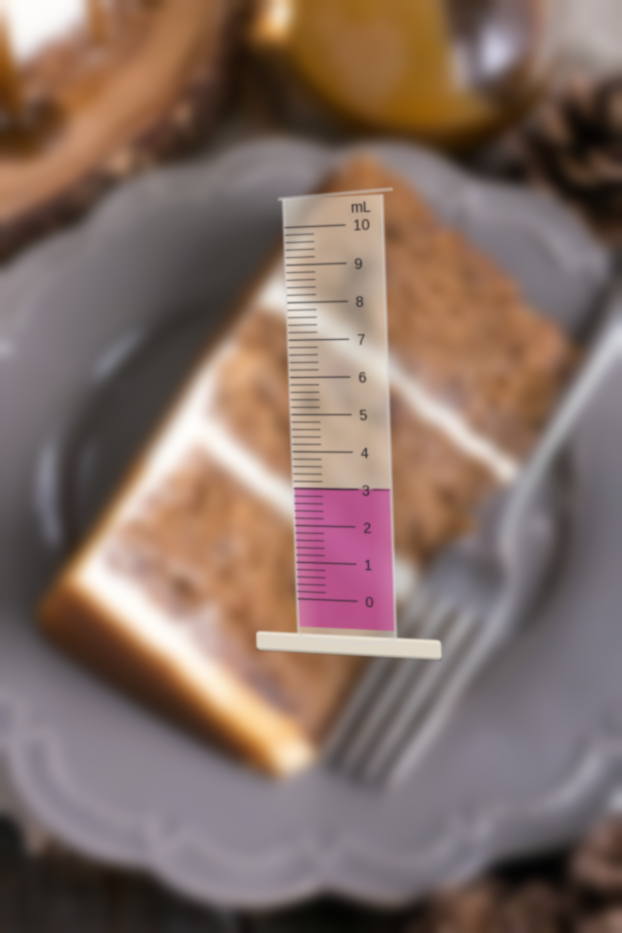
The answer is 3 mL
